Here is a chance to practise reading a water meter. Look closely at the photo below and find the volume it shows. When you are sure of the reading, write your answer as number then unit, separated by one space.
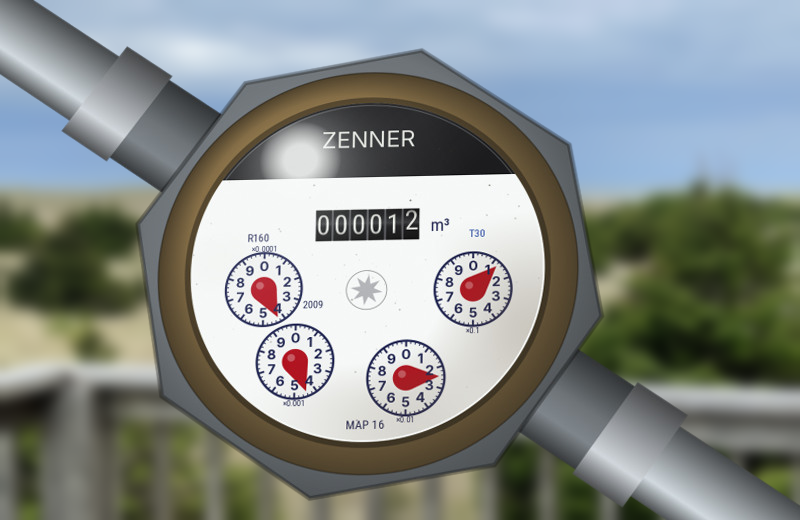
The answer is 12.1244 m³
